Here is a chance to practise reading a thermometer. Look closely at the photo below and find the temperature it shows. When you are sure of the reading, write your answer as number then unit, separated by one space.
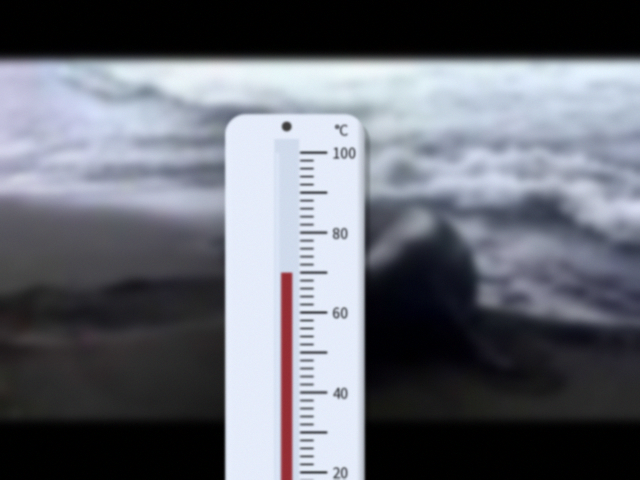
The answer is 70 °C
